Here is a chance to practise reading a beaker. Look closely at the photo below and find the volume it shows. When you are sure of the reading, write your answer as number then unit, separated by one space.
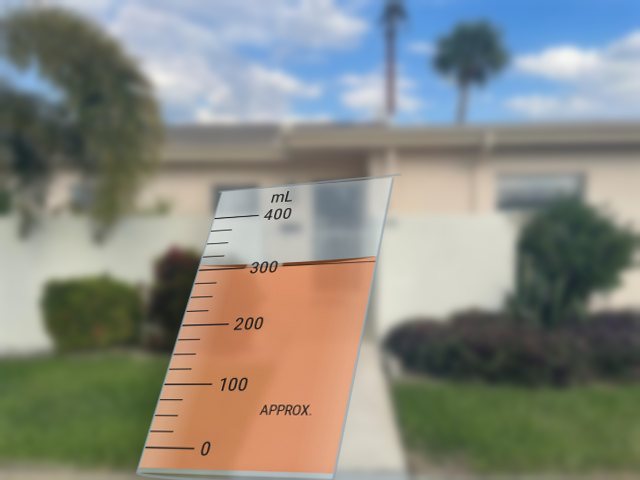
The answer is 300 mL
